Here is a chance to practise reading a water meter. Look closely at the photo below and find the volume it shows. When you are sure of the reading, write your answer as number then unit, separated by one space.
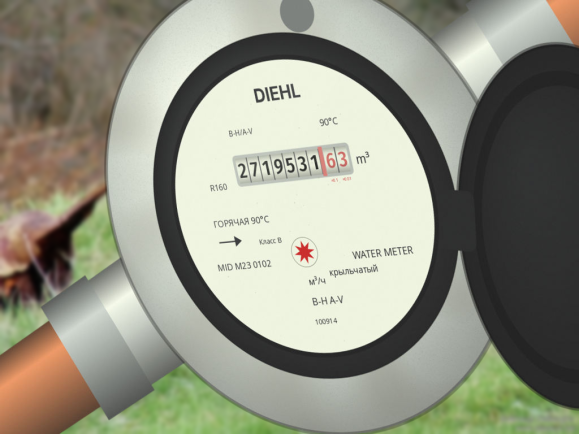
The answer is 2719531.63 m³
